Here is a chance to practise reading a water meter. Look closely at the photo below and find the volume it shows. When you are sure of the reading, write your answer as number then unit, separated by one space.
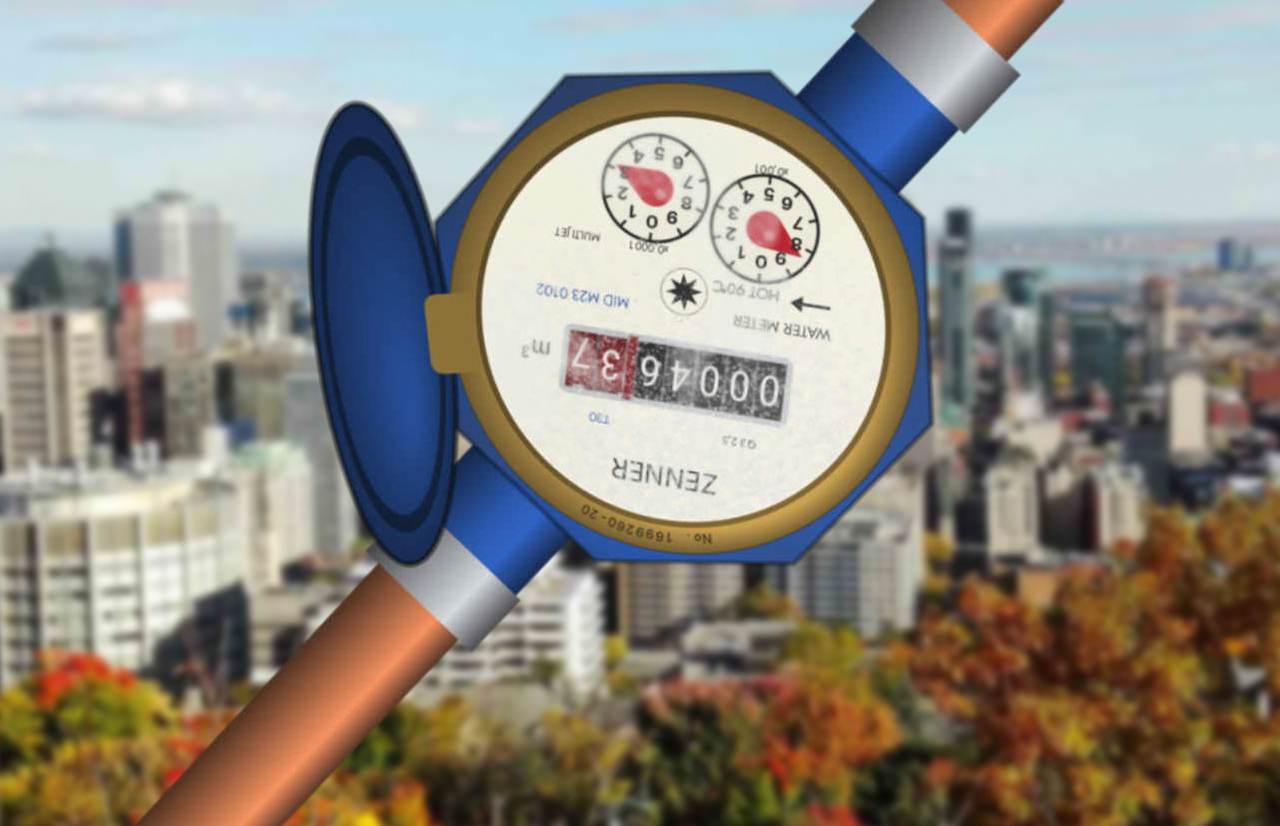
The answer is 46.3683 m³
